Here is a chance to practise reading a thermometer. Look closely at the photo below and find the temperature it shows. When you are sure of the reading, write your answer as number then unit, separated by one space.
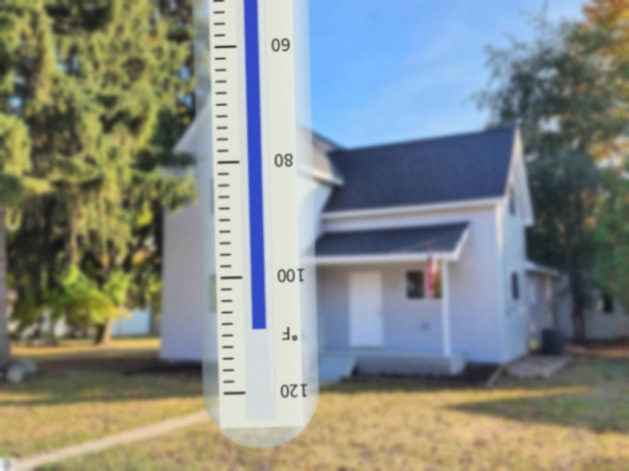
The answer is 109 °F
